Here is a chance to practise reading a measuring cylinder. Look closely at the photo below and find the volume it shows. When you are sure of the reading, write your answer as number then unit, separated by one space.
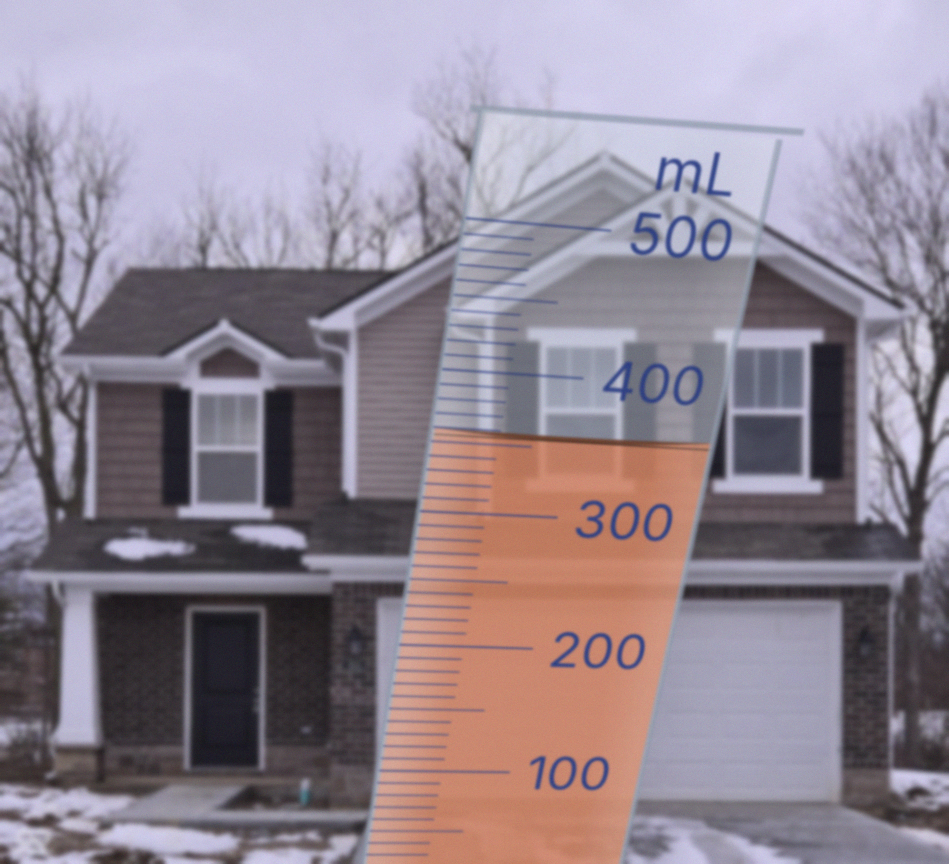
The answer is 355 mL
